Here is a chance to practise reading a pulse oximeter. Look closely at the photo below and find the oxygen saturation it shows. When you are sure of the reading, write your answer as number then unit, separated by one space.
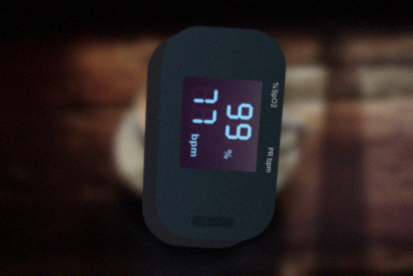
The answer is 99 %
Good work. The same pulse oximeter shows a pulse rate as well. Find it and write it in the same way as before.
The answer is 77 bpm
